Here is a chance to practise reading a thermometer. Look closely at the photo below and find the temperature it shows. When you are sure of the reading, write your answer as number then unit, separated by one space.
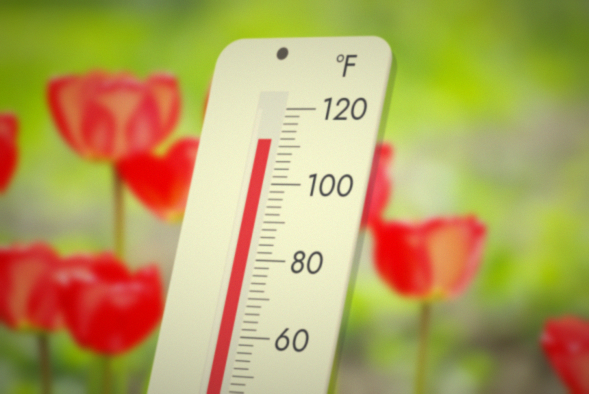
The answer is 112 °F
